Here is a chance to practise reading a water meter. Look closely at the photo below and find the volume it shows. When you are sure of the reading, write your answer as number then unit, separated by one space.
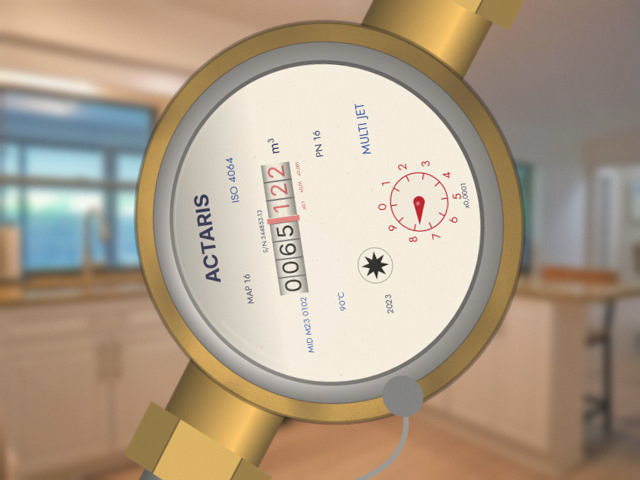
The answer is 65.1227 m³
